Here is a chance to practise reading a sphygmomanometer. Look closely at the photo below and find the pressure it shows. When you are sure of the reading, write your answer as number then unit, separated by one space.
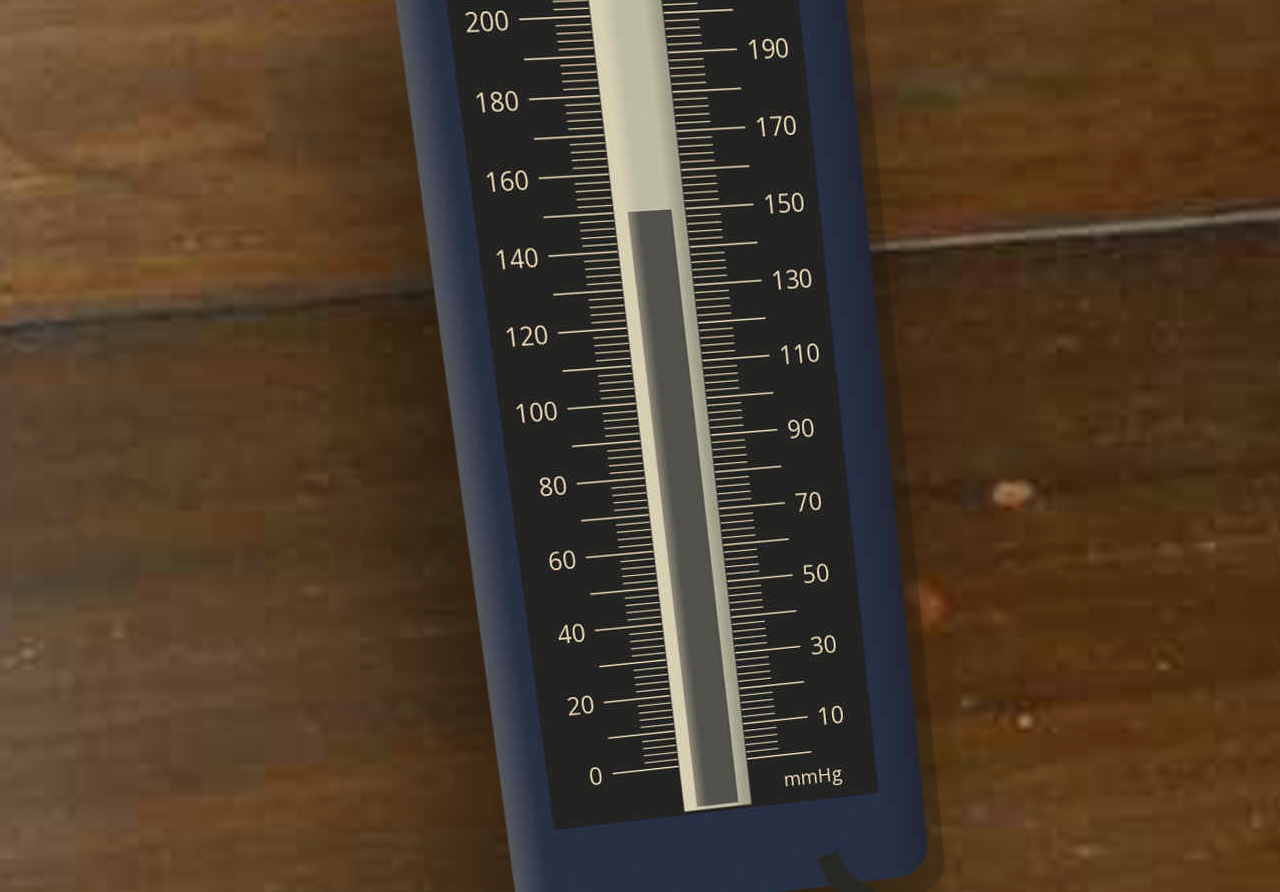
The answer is 150 mmHg
